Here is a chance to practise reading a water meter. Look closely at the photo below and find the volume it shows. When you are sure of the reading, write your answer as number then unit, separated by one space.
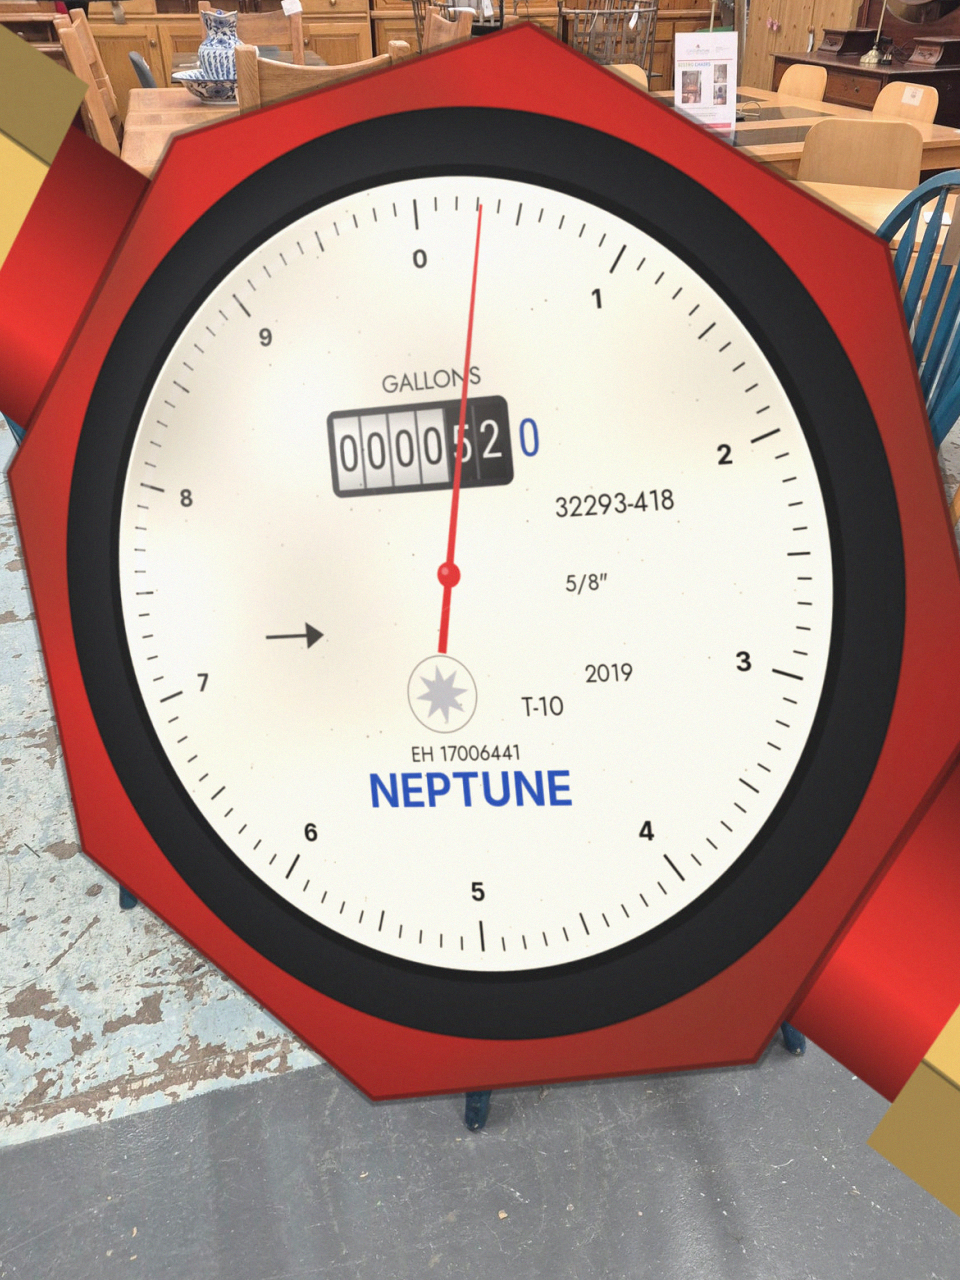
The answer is 520.3 gal
